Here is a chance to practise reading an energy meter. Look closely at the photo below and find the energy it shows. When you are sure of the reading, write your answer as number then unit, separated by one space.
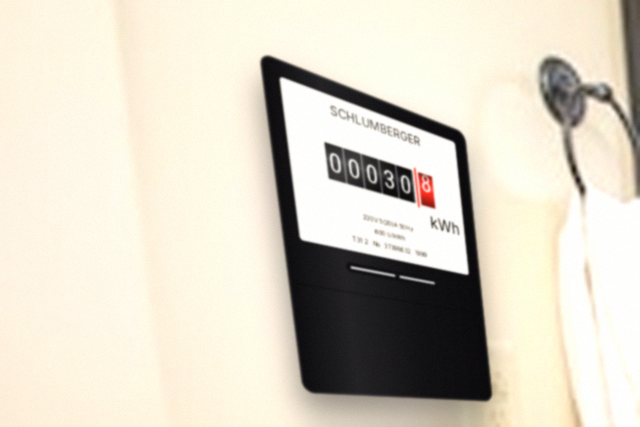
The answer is 30.8 kWh
